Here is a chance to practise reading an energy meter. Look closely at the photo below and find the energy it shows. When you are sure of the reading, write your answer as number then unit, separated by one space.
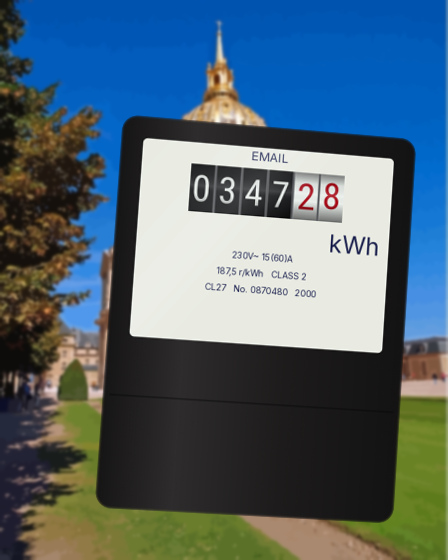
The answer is 347.28 kWh
